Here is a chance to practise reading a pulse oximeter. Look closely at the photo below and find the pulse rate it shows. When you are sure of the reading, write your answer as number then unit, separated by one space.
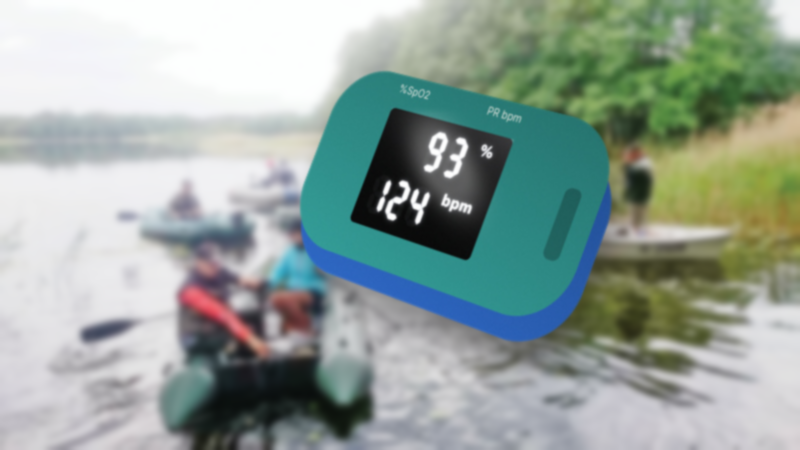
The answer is 124 bpm
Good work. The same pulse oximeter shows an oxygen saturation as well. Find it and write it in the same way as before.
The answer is 93 %
